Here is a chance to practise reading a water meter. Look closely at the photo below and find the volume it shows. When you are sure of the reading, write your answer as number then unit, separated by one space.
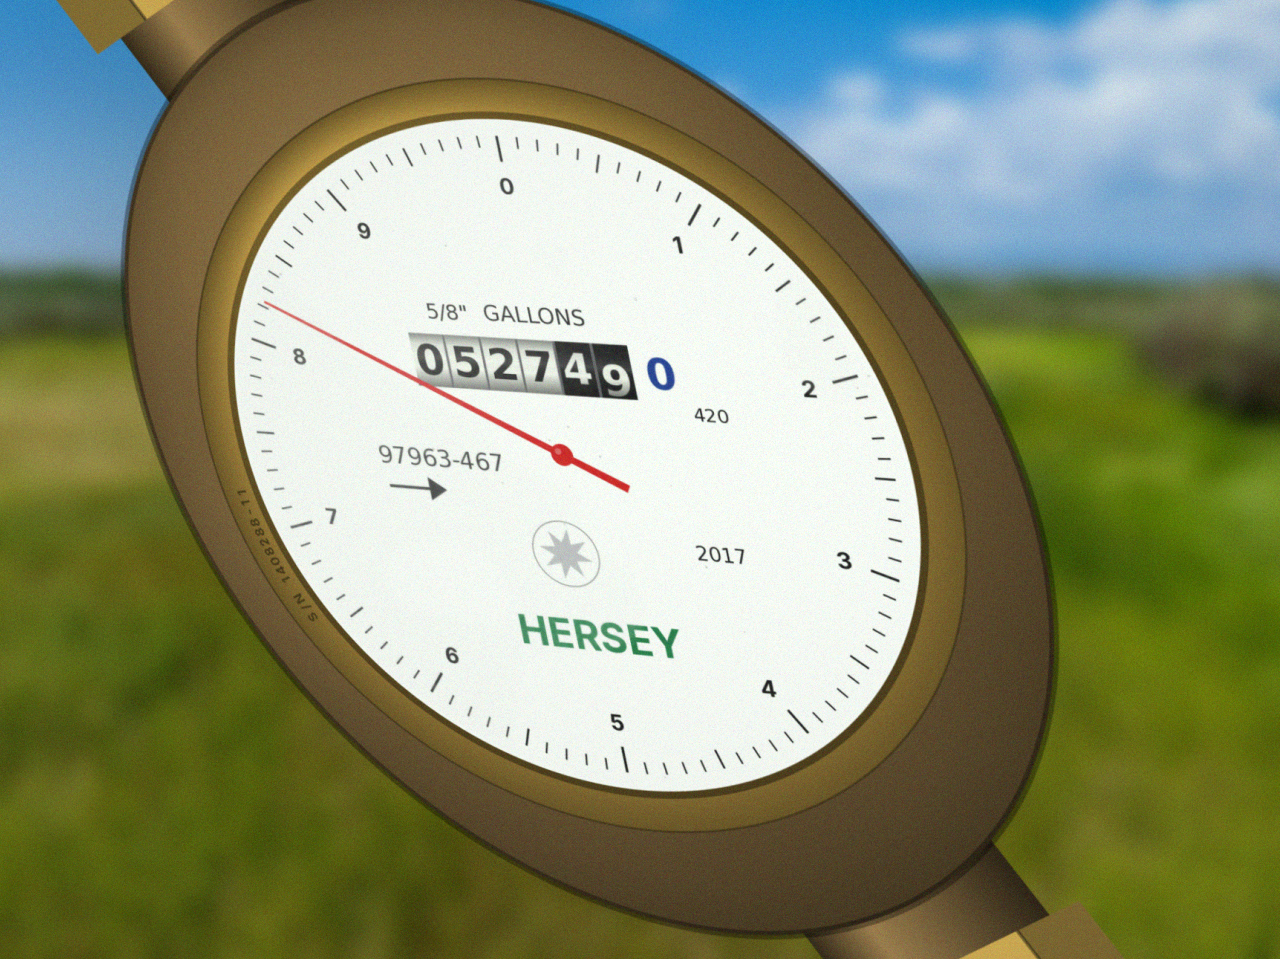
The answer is 527488.2 gal
